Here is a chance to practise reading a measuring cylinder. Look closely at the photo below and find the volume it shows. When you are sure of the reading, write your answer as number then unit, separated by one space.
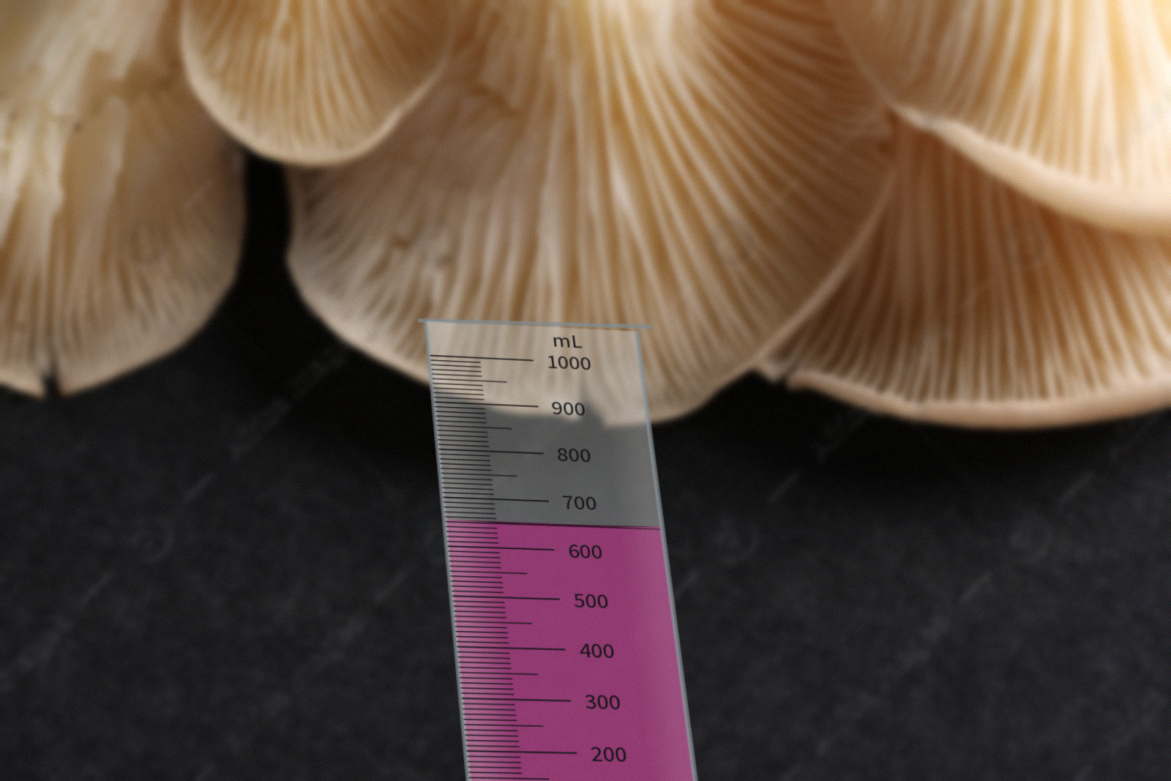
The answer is 650 mL
